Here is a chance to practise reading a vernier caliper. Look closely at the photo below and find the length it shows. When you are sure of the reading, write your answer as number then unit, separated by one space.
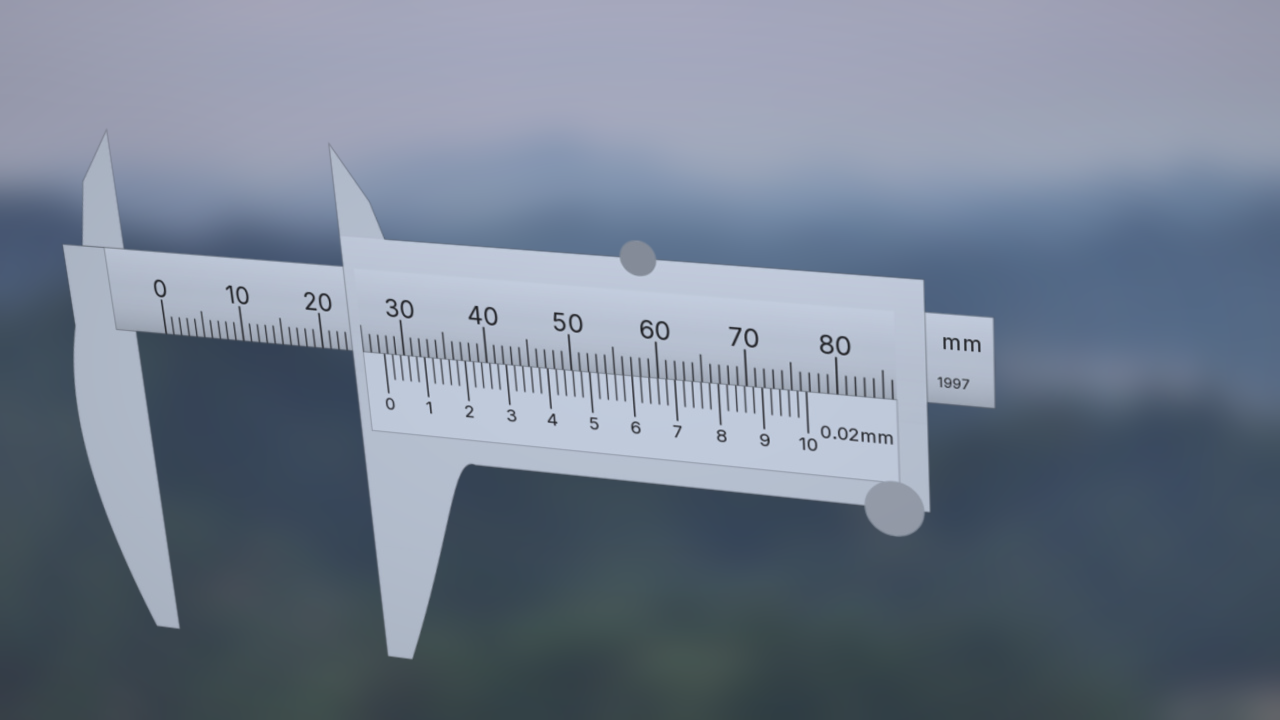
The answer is 27.6 mm
